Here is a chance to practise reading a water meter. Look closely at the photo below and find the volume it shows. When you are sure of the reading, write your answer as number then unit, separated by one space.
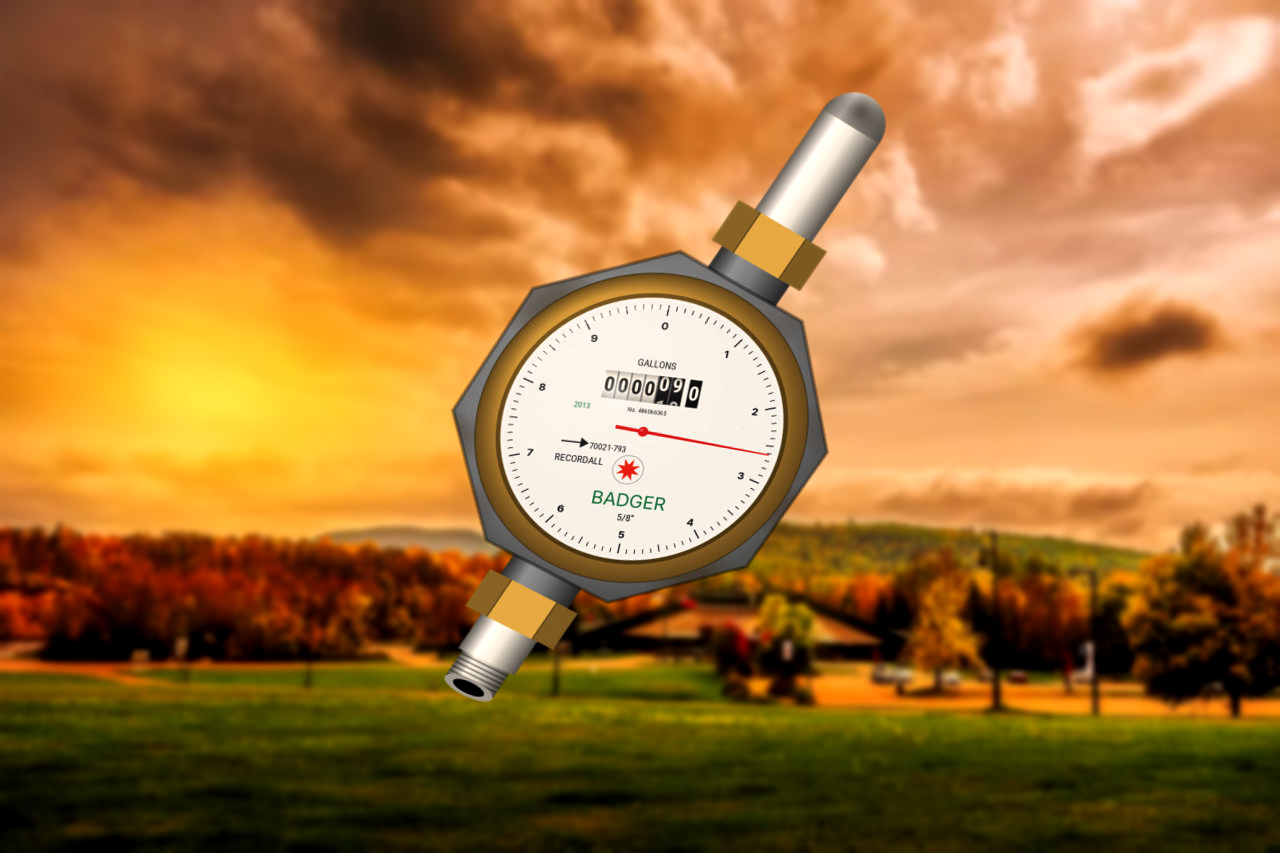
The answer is 92.6 gal
